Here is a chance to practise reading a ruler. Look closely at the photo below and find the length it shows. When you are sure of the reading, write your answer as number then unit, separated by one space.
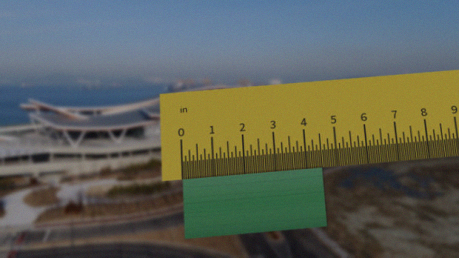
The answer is 4.5 in
